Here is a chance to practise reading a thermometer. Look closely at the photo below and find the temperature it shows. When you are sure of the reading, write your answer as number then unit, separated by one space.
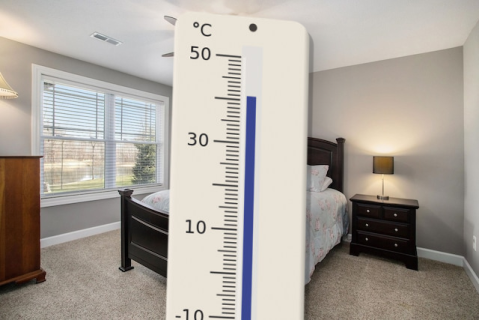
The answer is 41 °C
